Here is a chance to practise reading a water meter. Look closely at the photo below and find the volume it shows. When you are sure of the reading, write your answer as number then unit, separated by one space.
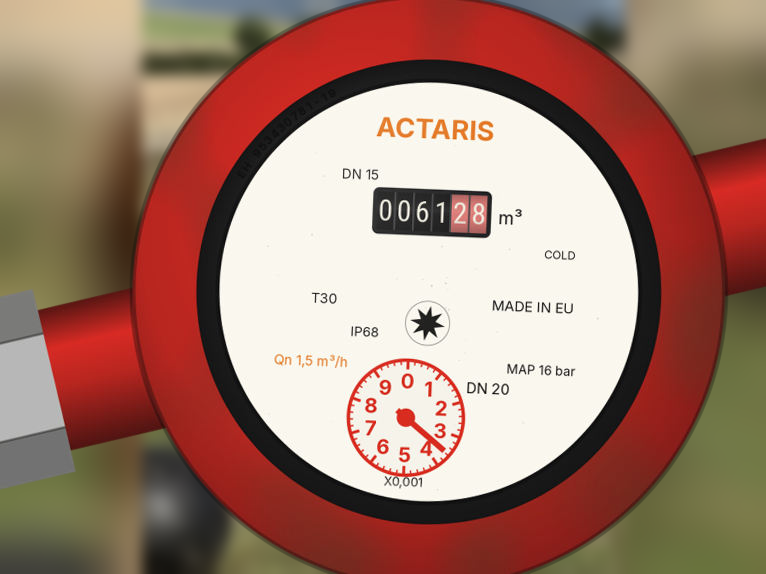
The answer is 61.283 m³
